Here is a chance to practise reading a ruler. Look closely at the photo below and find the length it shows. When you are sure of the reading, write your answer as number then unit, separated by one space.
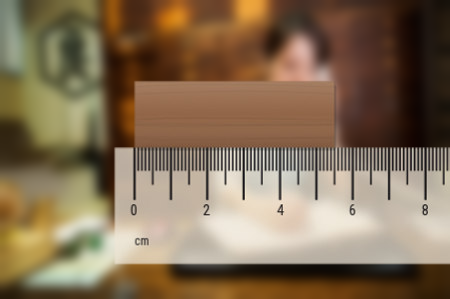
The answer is 5.5 cm
